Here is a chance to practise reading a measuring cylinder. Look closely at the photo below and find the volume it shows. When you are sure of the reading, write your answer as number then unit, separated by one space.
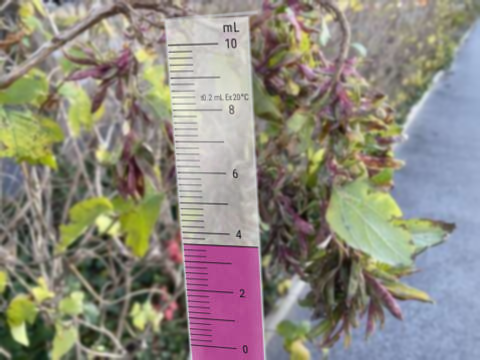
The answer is 3.6 mL
